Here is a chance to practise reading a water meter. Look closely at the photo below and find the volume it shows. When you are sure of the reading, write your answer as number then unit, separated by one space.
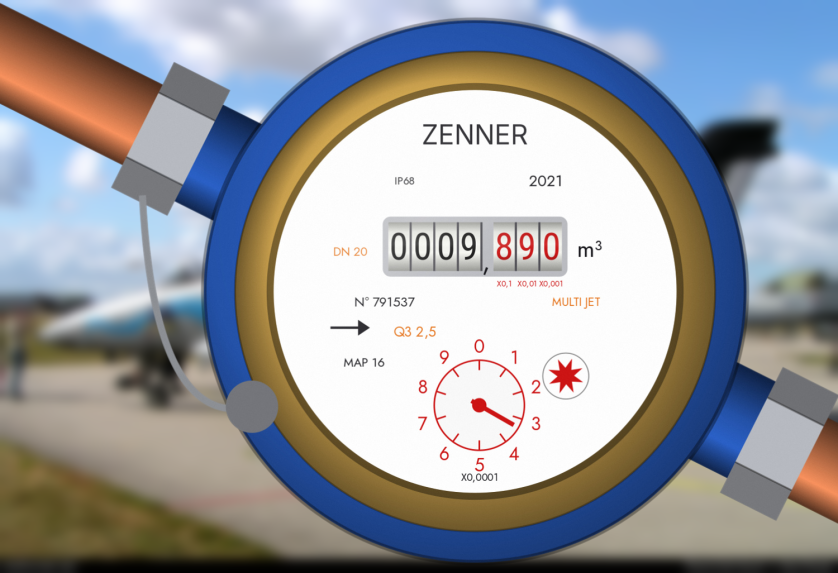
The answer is 9.8903 m³
